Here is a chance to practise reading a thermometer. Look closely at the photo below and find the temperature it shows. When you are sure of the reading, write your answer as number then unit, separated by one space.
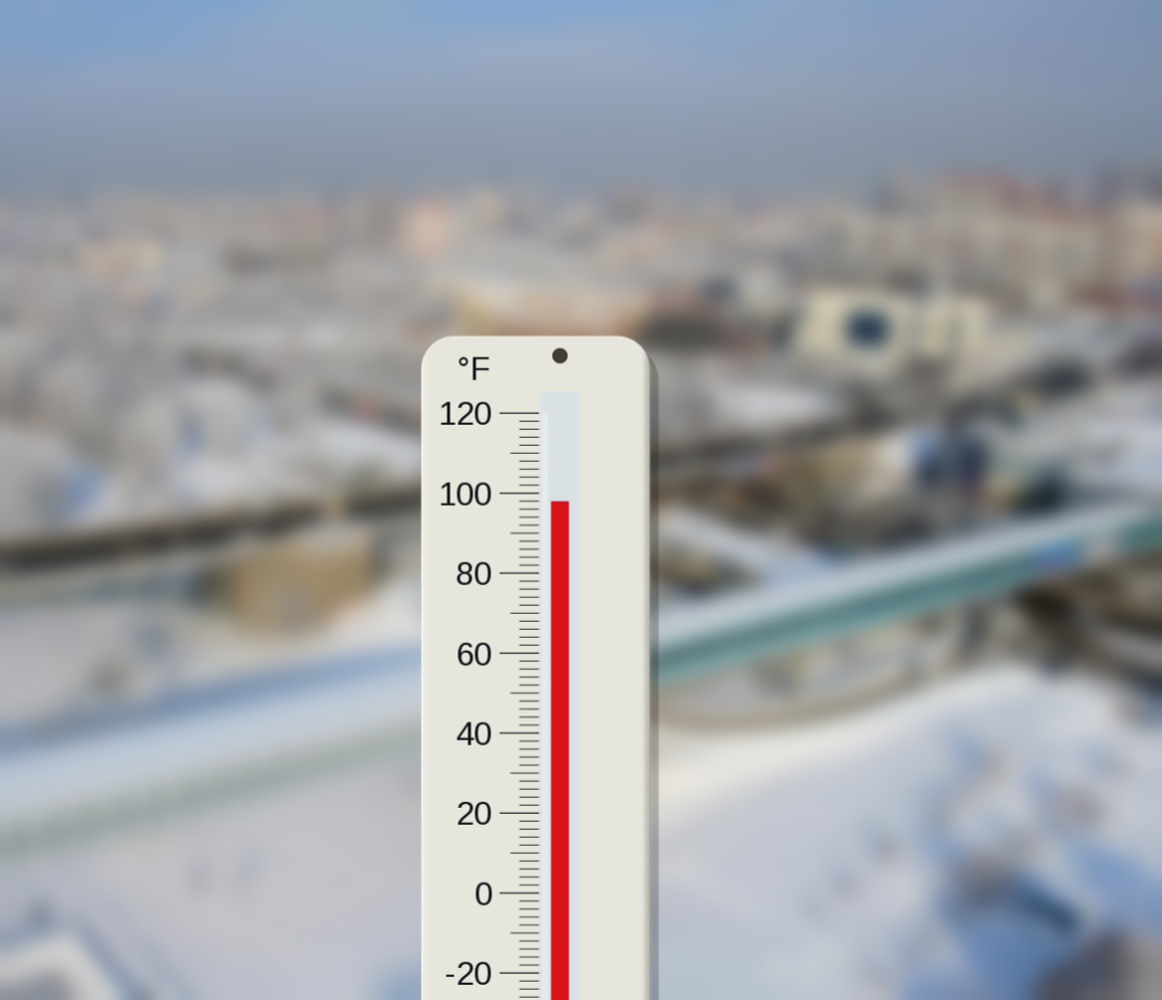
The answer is 98 °F
